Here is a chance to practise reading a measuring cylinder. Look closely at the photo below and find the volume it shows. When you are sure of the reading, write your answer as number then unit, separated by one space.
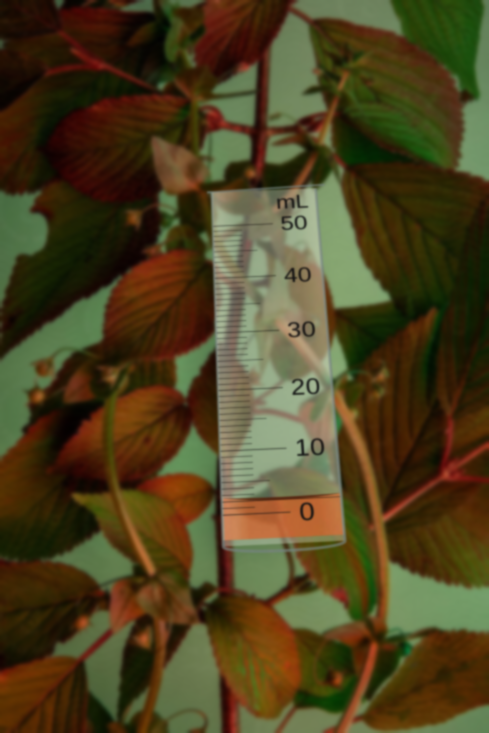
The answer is 2 mL
